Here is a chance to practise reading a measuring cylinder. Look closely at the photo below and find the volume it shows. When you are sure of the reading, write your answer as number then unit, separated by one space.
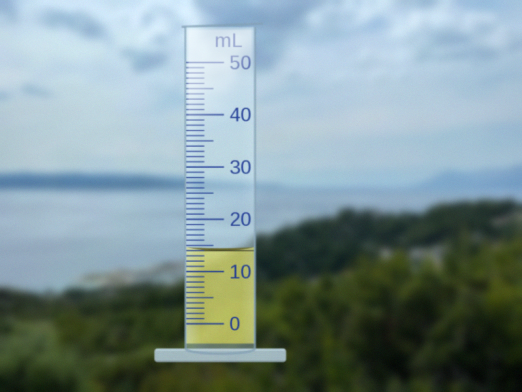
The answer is 14 mL
